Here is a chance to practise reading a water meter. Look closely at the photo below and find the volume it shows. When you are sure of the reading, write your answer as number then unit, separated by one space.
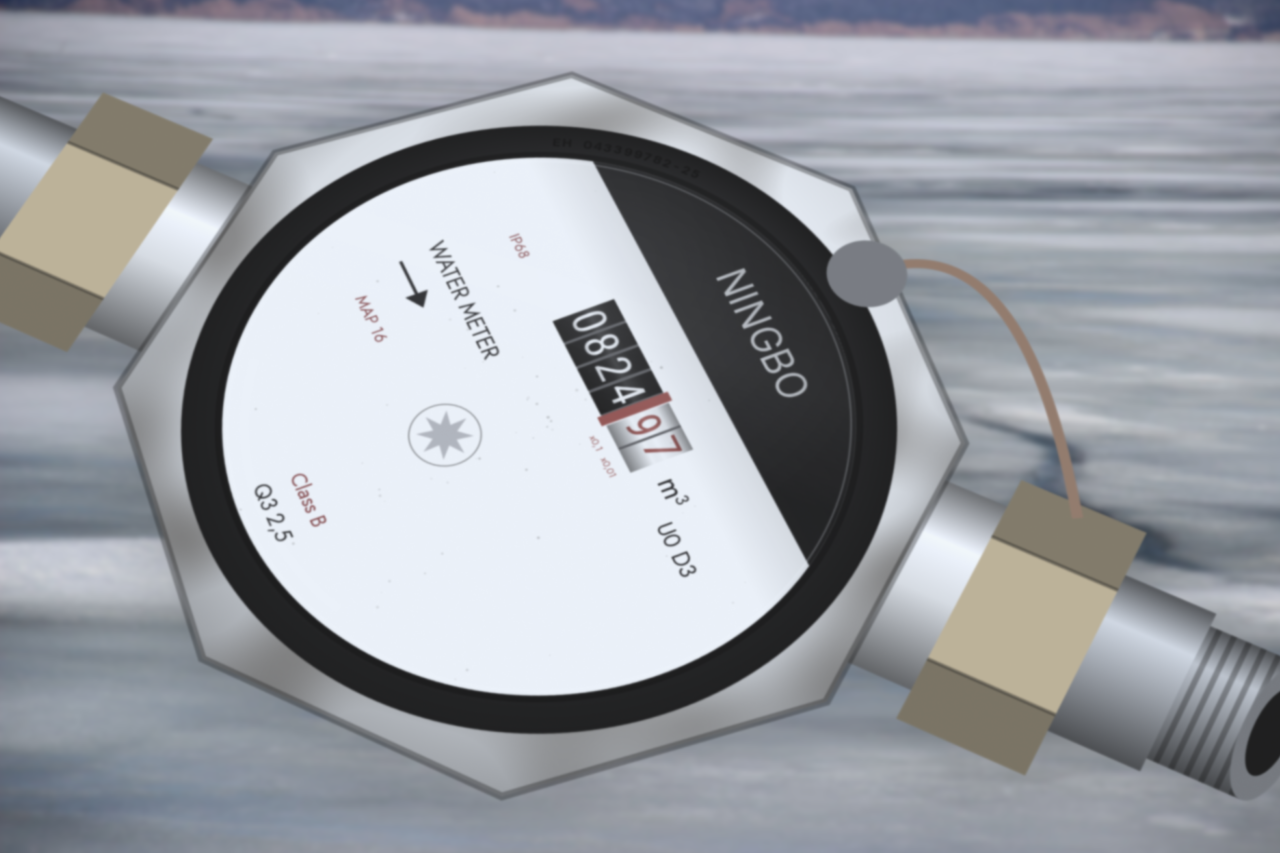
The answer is 824.97 m³
